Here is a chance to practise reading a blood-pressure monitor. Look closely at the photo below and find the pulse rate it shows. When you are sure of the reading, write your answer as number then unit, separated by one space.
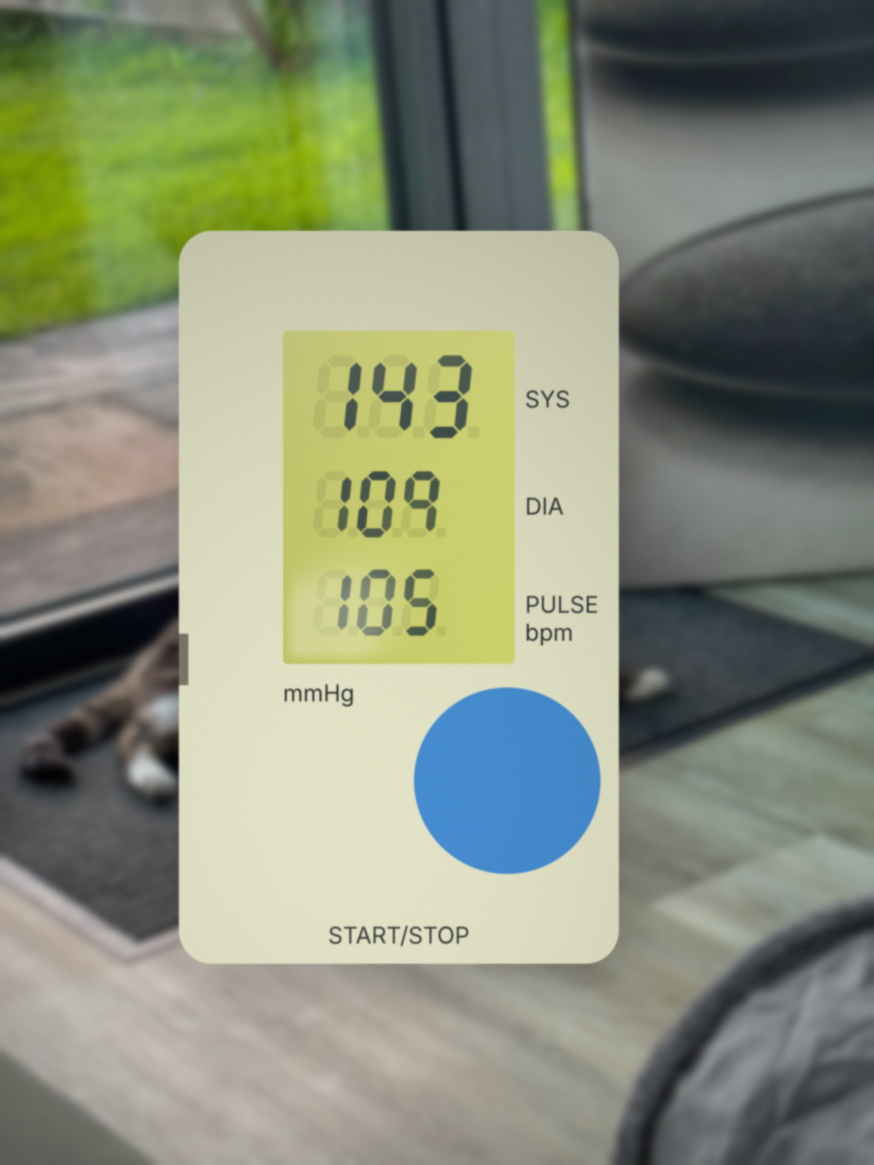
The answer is 105 bpm
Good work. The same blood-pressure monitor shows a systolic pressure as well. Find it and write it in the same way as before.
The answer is 143 mmHg
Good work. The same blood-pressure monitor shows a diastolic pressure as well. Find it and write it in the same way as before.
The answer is 109 mmHg
